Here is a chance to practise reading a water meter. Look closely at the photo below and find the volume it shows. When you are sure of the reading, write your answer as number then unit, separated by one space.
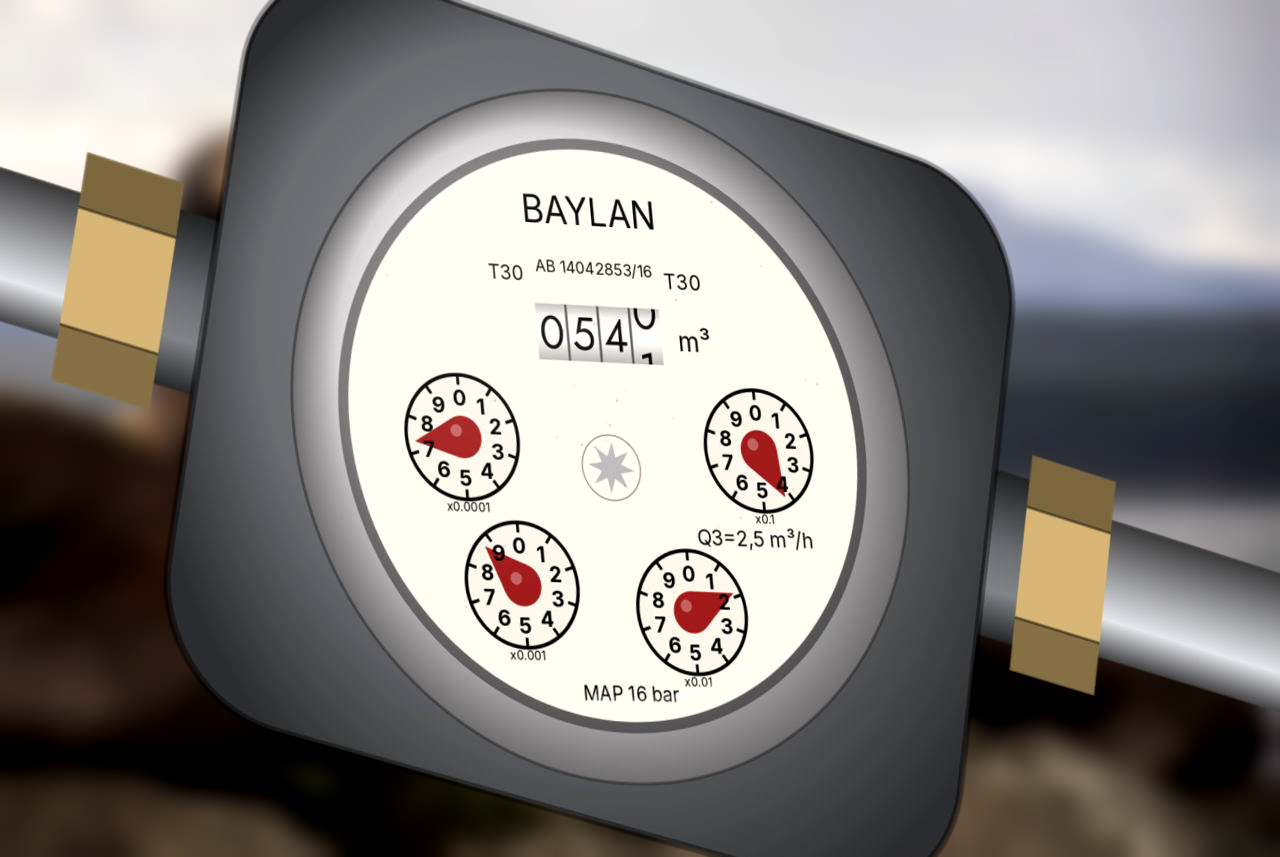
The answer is 540.4187 m³
